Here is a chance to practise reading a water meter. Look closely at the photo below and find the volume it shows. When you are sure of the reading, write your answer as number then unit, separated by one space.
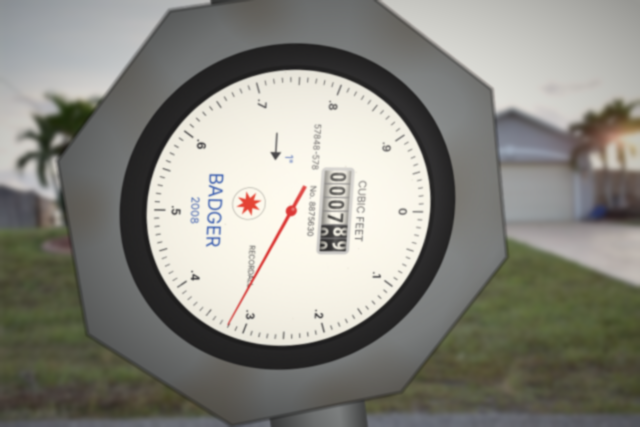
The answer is 789.32 ft³
